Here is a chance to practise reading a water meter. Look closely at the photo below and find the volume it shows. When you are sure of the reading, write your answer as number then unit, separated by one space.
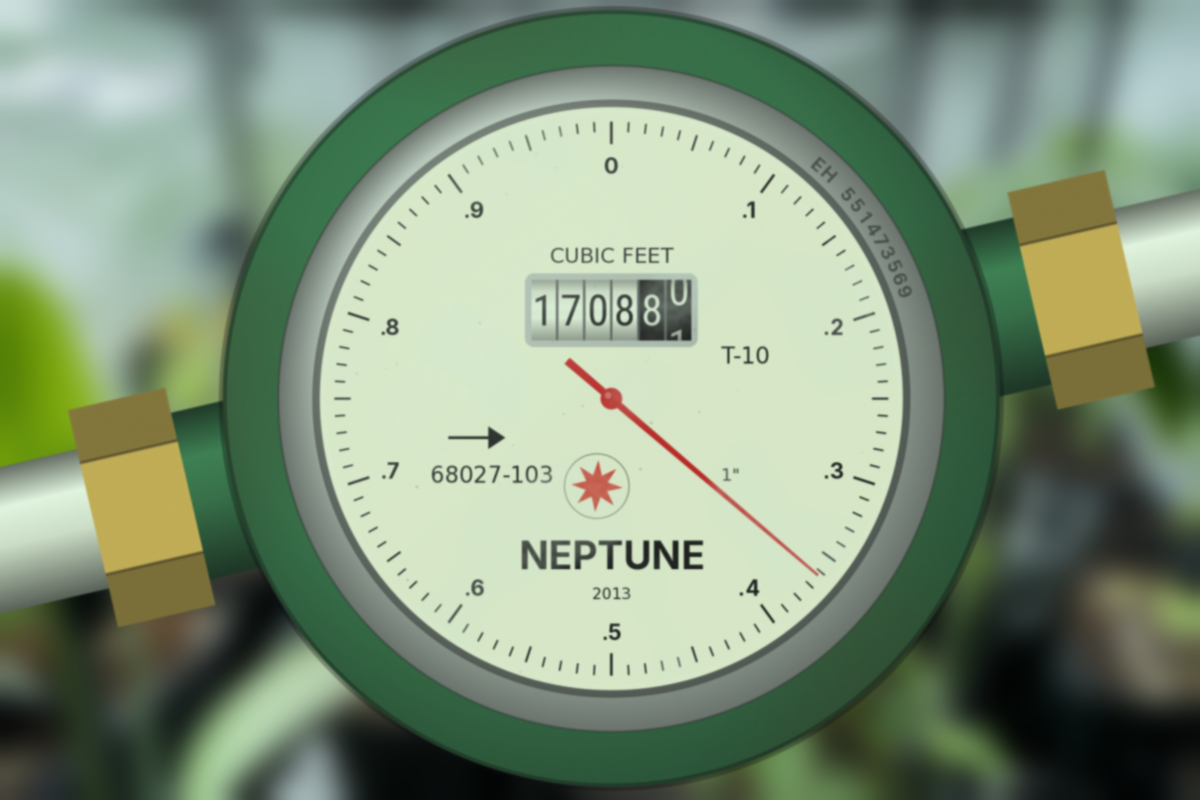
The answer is 170880.36 ft³
